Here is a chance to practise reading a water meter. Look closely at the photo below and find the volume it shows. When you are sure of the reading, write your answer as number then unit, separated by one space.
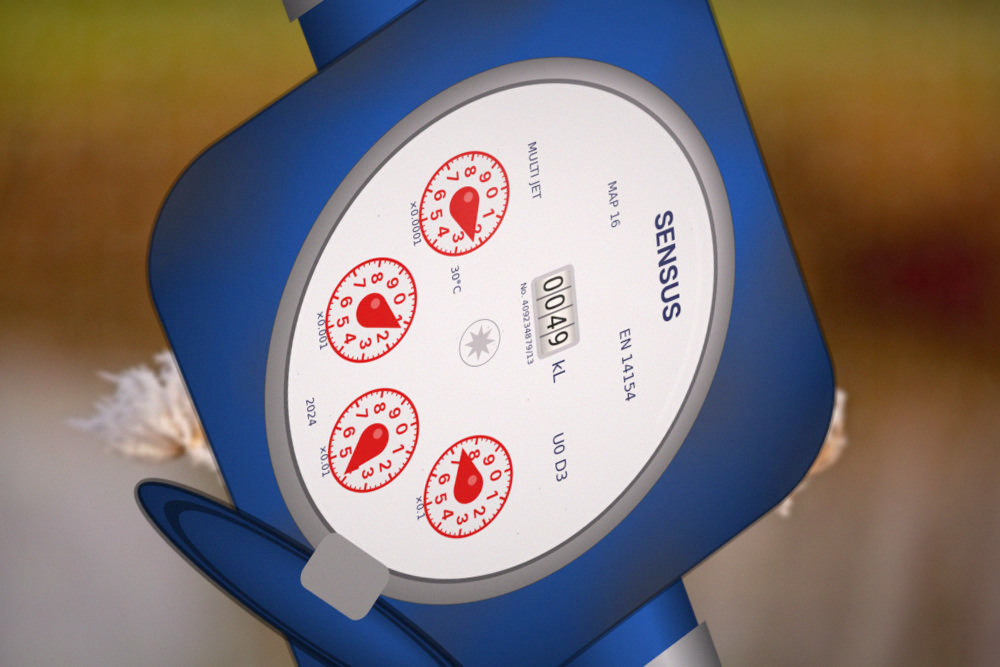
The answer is 49.7412 kL
